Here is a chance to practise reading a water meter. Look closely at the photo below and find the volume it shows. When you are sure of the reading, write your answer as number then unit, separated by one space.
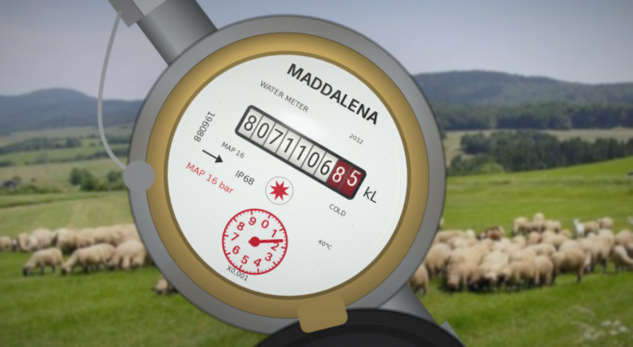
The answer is 8071106.851 kL
